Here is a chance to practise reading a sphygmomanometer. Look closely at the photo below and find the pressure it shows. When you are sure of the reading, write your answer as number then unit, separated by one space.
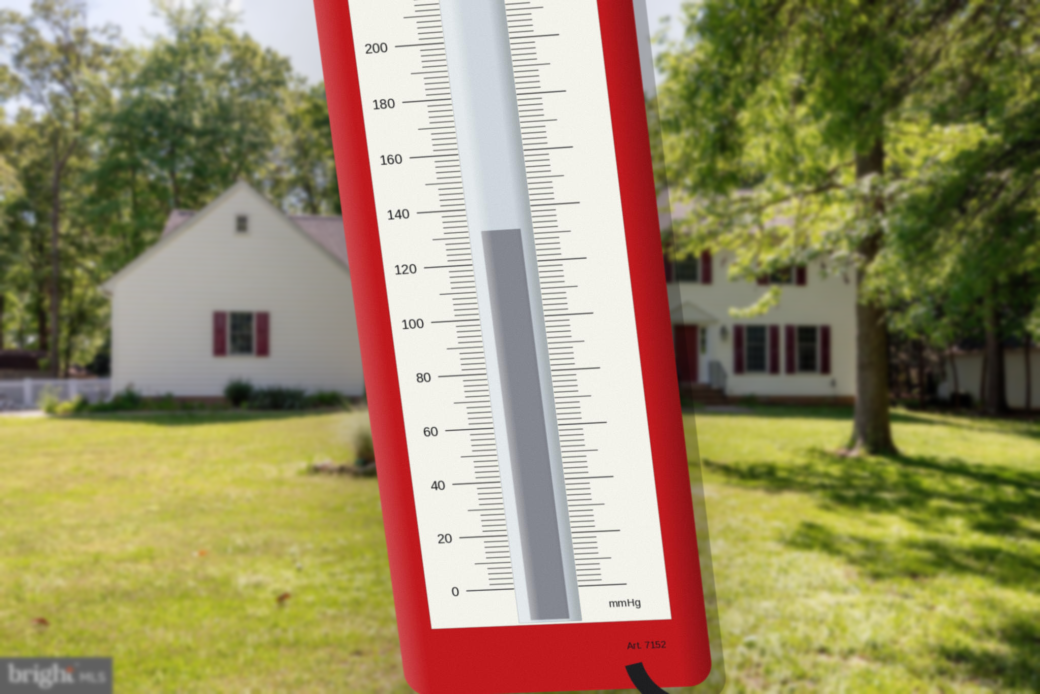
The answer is 132 mmHg
